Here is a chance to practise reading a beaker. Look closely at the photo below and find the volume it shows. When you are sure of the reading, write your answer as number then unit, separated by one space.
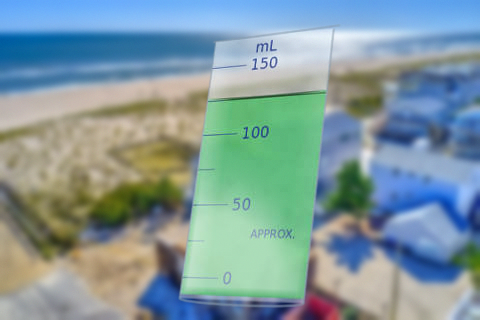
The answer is 125 mL
